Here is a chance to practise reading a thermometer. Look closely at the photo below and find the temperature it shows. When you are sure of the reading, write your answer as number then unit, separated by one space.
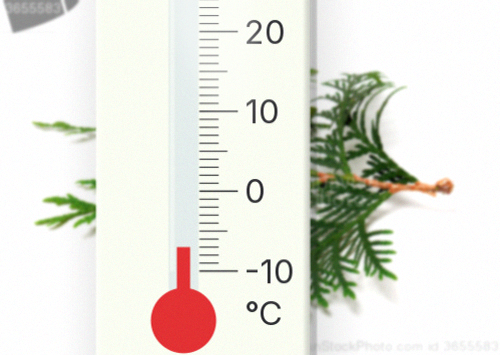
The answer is -7 °C
